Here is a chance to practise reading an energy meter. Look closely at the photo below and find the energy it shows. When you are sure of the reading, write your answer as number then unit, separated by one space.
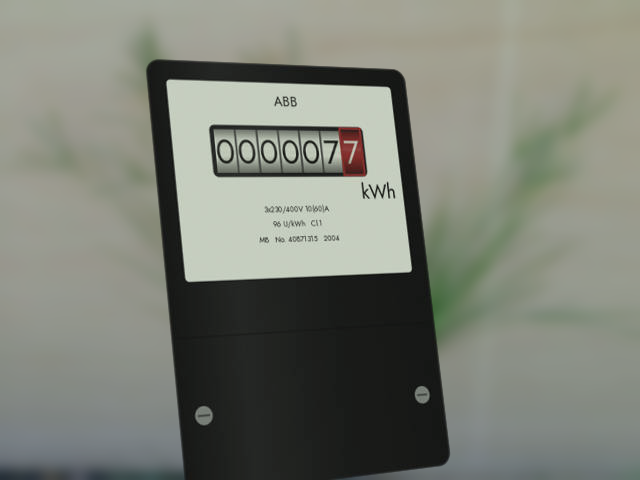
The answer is 7.7 kWh
